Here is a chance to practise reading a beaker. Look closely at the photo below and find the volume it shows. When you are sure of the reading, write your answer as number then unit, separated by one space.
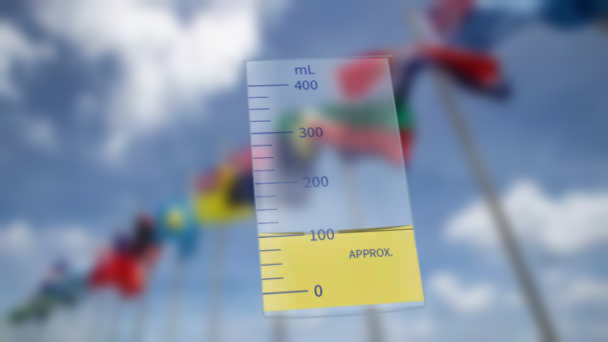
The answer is 100 mL
